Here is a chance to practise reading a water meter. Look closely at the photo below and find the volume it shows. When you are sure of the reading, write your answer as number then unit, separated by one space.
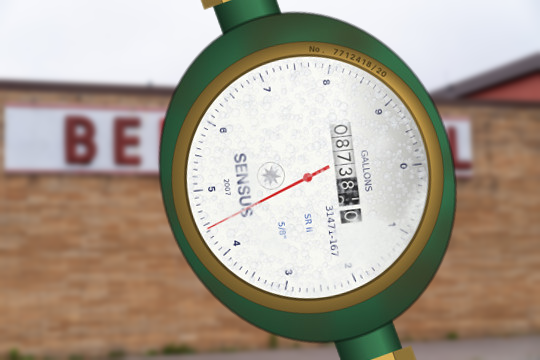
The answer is 873814.4 gal
